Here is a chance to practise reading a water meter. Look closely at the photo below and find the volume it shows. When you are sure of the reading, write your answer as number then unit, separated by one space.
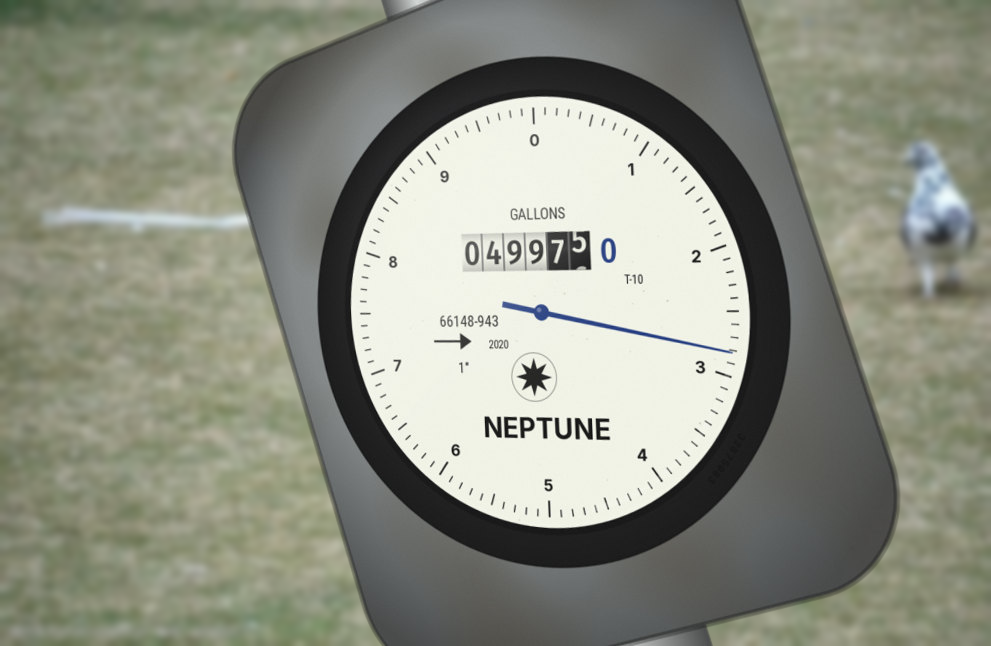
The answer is 499752.8 gal
